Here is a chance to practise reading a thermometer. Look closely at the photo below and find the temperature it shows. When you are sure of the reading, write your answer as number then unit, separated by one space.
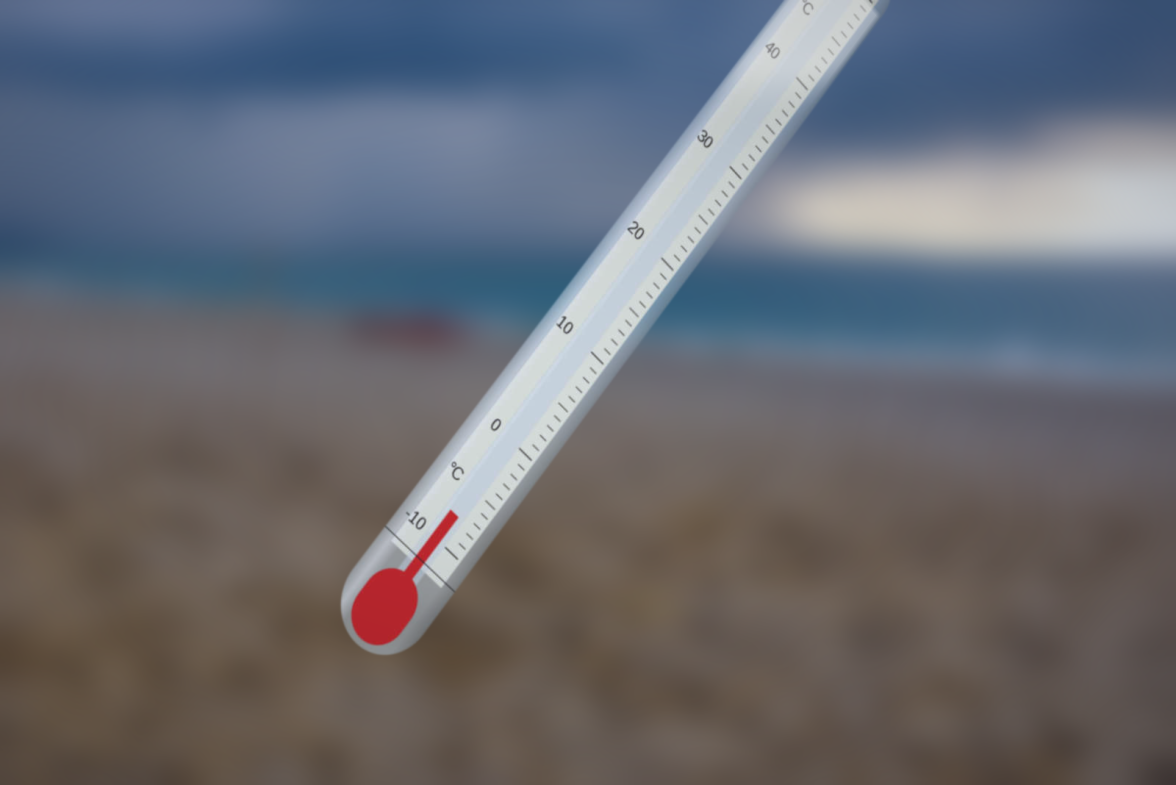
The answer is -7.5 °C
